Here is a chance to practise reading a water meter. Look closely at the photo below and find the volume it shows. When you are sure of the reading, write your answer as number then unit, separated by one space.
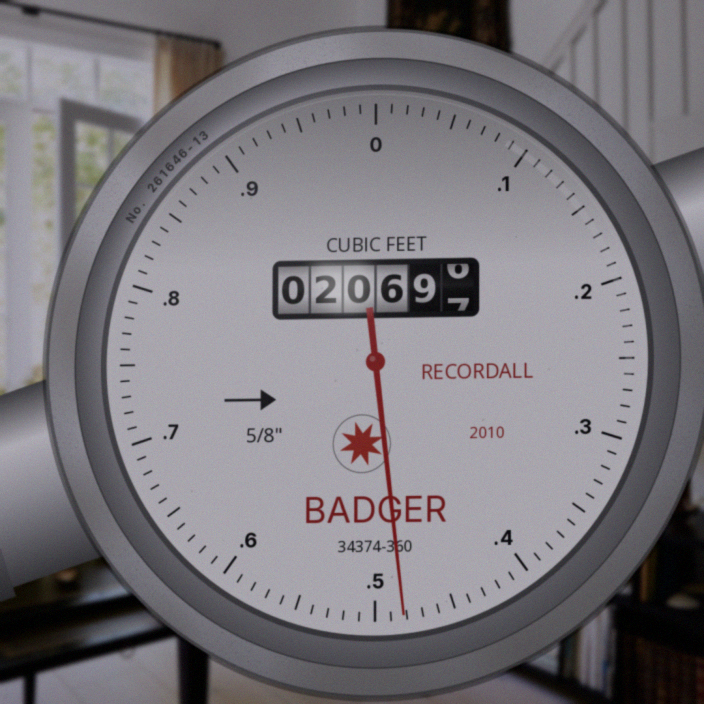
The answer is 20696.48 ft³
